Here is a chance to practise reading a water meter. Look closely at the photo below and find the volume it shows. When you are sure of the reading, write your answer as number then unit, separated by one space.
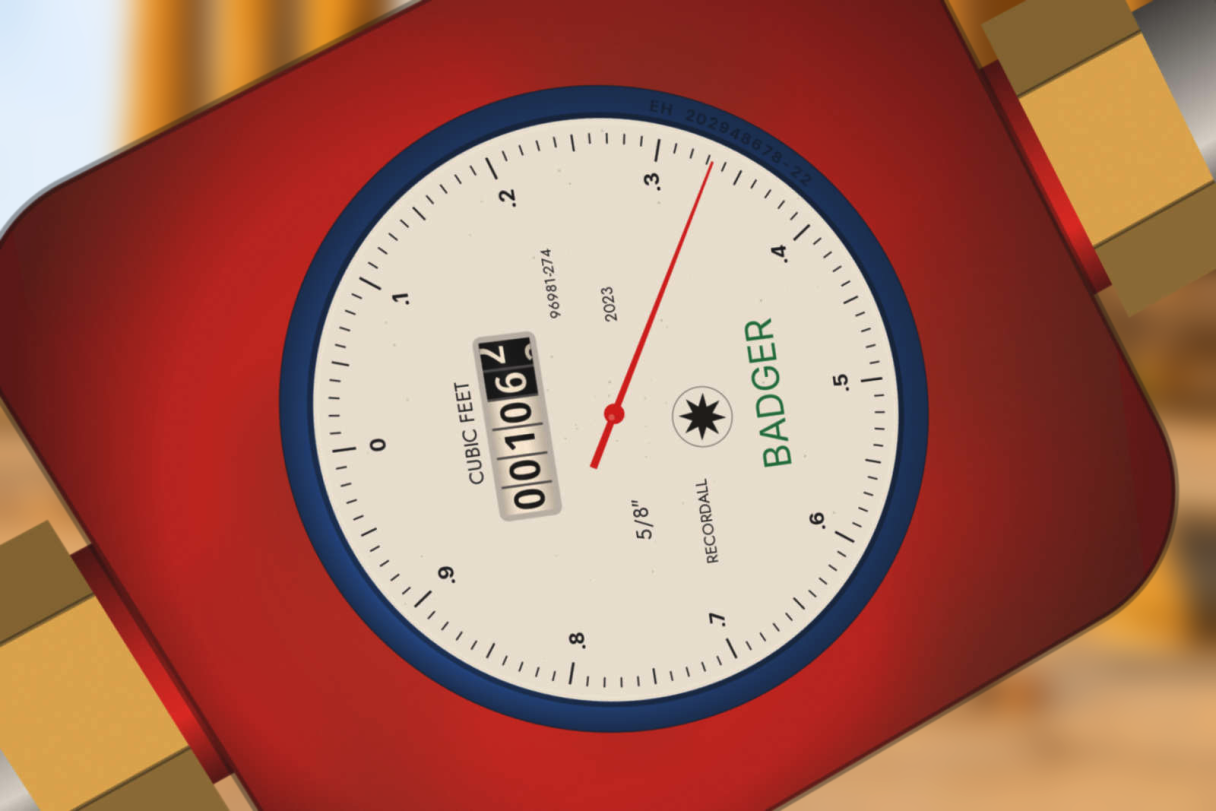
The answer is 1062.33 ft³
